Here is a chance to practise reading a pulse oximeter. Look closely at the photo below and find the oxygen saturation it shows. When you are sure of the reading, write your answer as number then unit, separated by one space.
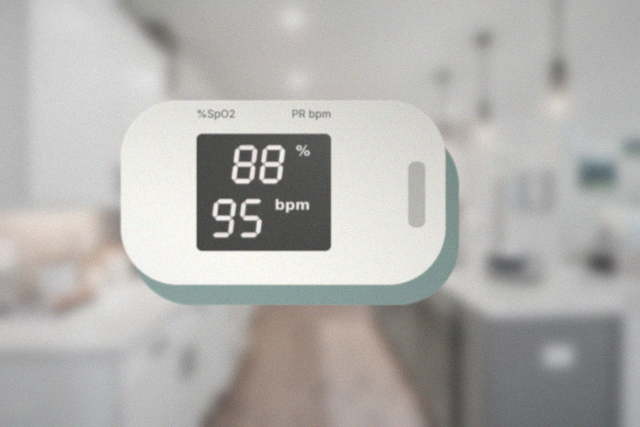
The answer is 88 %
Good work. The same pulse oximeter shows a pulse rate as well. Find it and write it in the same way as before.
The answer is 95 bpm
